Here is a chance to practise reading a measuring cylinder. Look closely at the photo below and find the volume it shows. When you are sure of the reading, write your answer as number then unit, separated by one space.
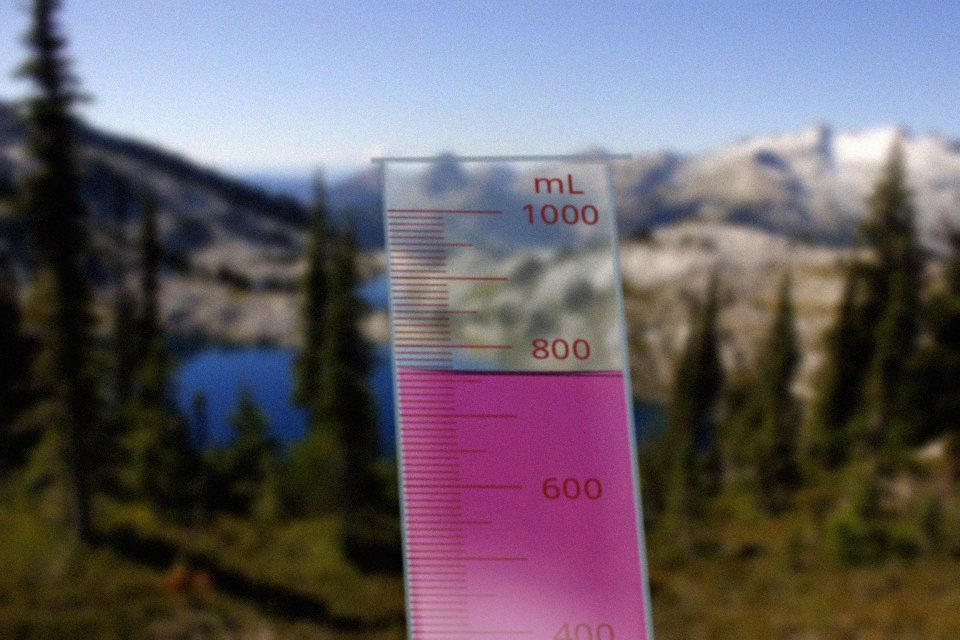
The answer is 760 mL
